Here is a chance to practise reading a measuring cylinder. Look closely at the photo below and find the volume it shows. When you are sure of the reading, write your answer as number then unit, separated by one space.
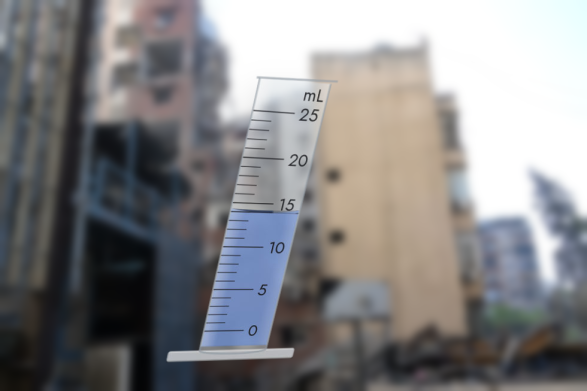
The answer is 14 mL
